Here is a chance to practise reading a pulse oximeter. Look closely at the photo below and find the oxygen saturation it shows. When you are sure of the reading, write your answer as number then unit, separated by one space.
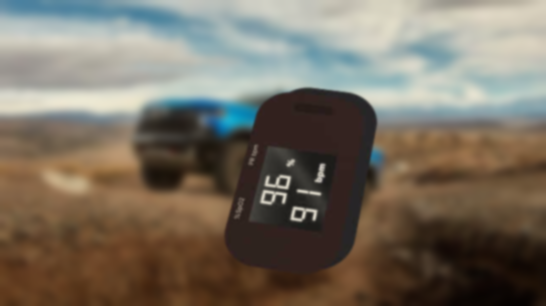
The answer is 96 %
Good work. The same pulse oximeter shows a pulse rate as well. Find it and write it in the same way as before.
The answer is 91 bpm
